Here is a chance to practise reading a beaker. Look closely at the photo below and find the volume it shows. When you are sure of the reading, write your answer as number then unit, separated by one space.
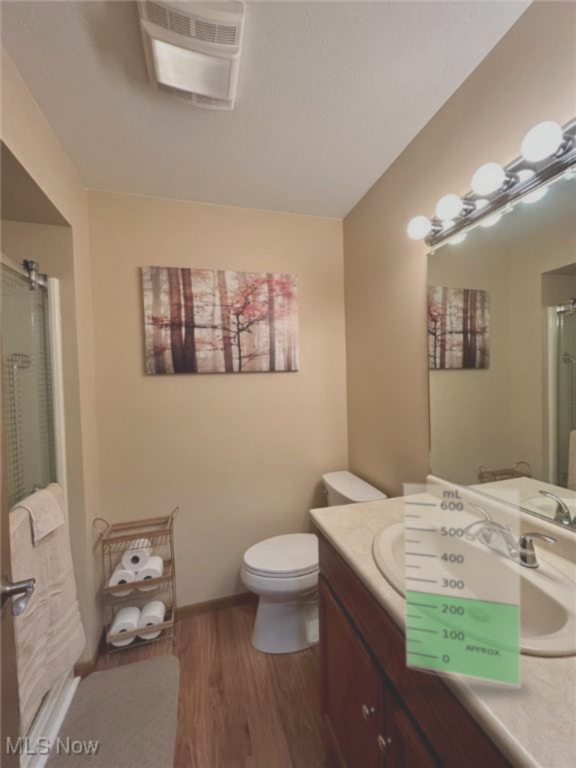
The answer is 250 mL
